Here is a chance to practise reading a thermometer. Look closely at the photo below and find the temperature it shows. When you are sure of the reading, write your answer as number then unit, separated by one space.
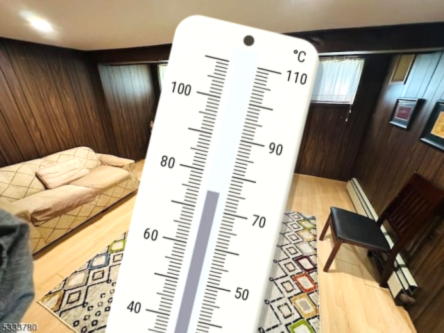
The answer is 75 °C
